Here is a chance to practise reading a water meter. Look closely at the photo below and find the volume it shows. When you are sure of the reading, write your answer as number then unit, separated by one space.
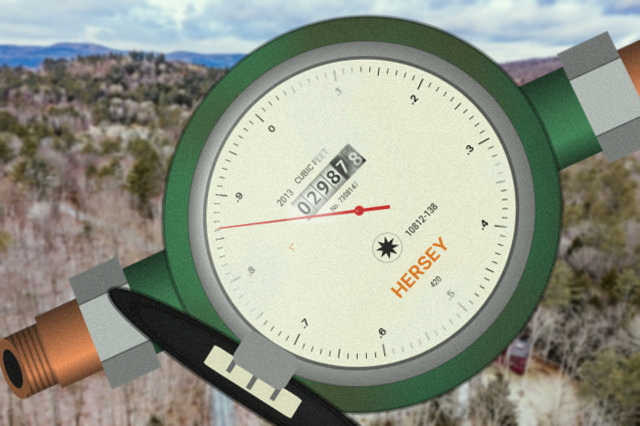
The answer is 29877.86 ft³
